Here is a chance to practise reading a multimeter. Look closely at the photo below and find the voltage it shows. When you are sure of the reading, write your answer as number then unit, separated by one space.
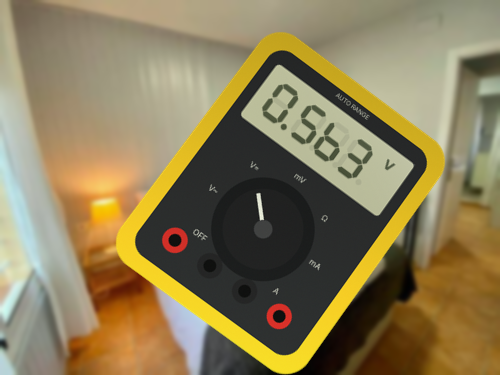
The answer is 0.563 V
